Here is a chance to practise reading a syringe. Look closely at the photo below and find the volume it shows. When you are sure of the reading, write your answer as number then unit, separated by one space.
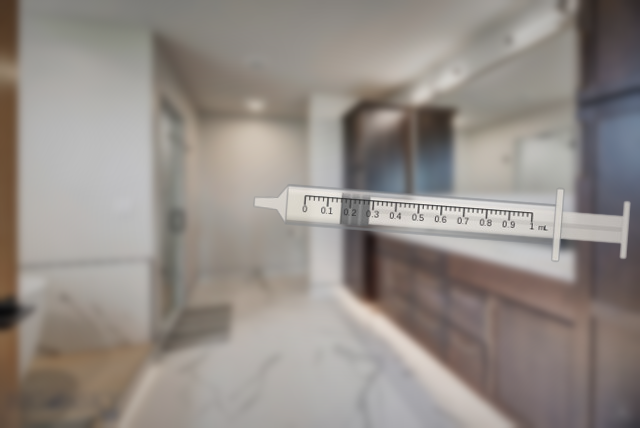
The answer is 0.16 mL
